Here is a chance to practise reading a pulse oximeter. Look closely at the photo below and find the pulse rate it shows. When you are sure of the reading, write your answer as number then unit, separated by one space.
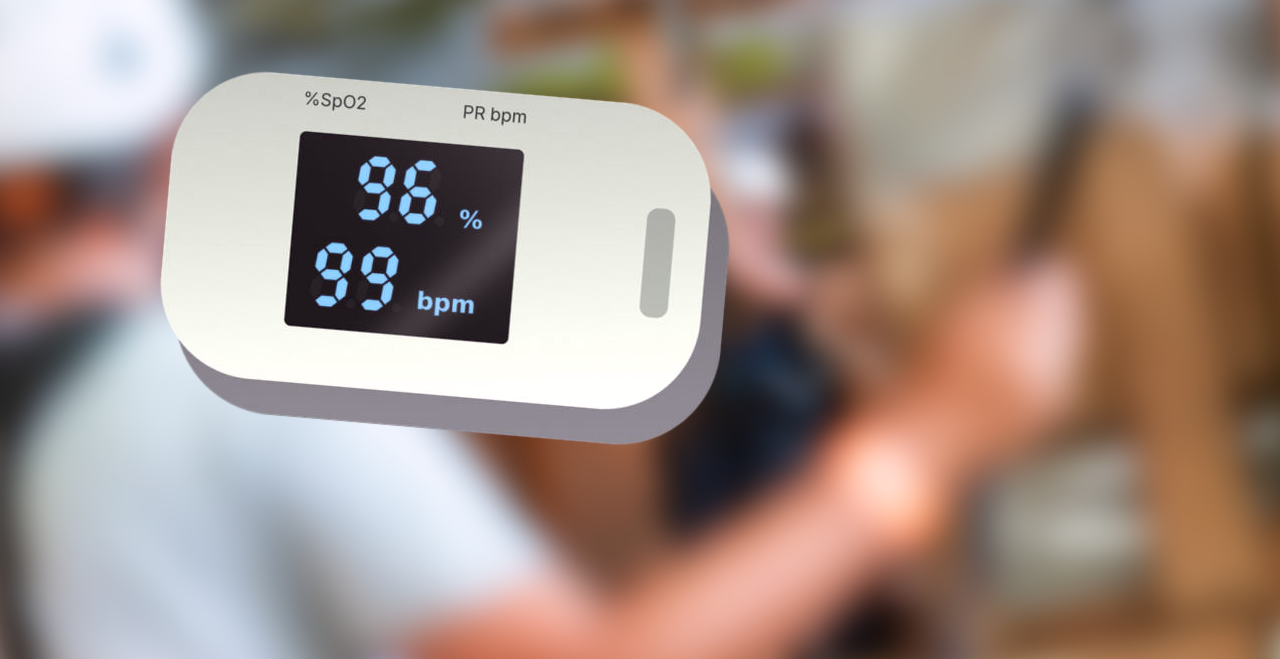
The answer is 99 bpm
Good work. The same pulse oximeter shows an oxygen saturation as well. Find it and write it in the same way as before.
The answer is 96 %
